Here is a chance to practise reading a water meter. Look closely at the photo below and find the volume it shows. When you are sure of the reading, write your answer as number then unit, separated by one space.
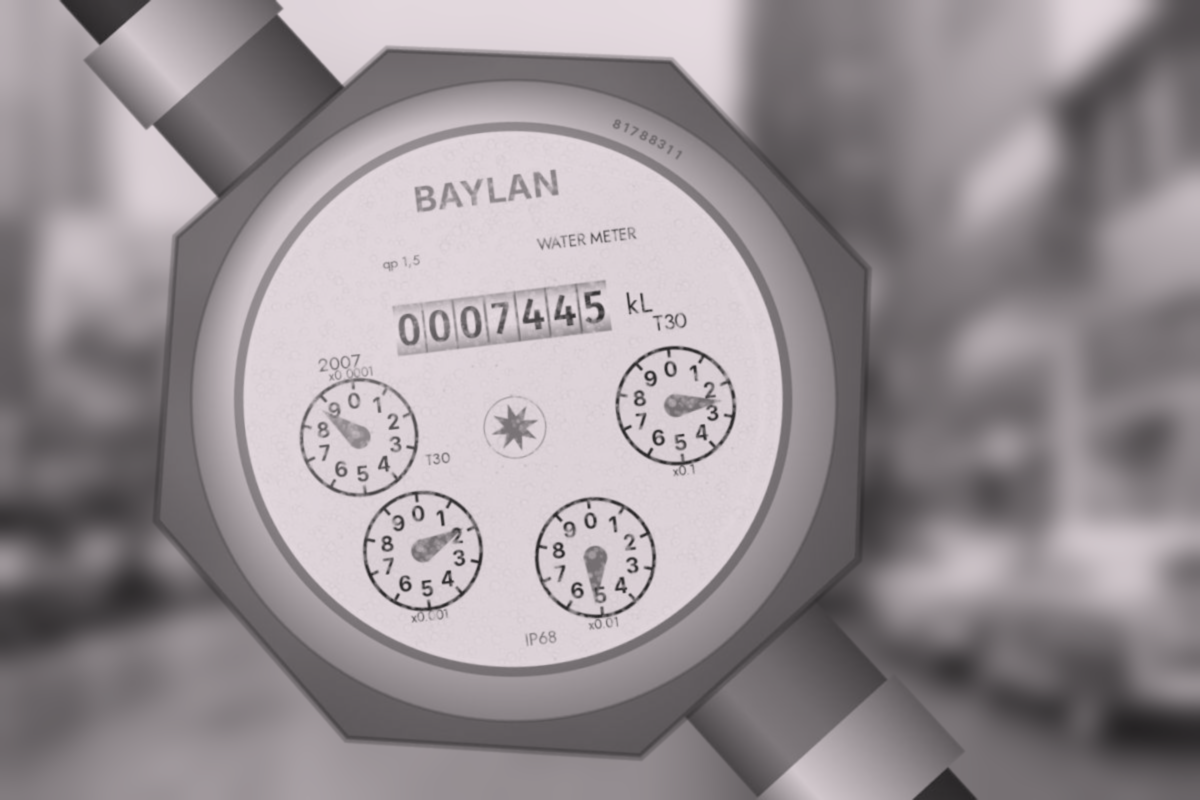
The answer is 7445.2518 kL
